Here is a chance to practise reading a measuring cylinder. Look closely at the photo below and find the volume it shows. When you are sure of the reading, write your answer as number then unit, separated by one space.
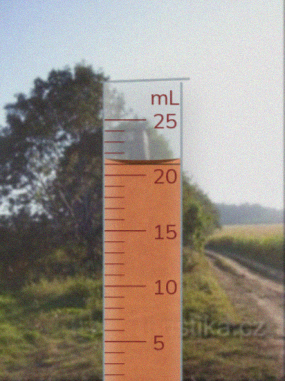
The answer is 21 mL
